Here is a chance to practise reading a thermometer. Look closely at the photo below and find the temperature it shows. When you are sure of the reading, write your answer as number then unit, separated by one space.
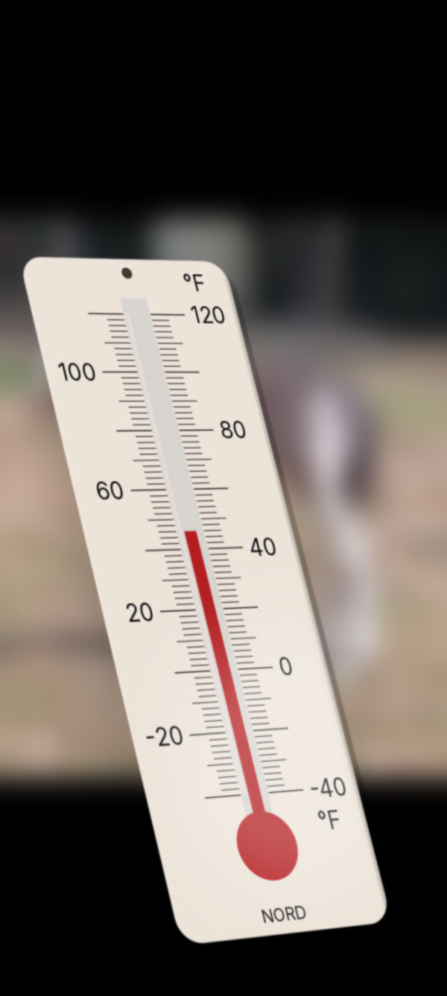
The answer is 46 °F
